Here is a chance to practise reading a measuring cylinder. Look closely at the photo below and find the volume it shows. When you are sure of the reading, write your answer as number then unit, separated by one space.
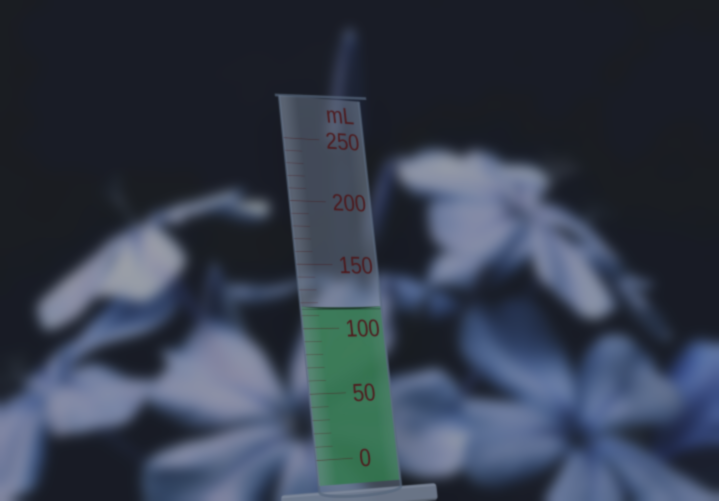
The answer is 115 mL
